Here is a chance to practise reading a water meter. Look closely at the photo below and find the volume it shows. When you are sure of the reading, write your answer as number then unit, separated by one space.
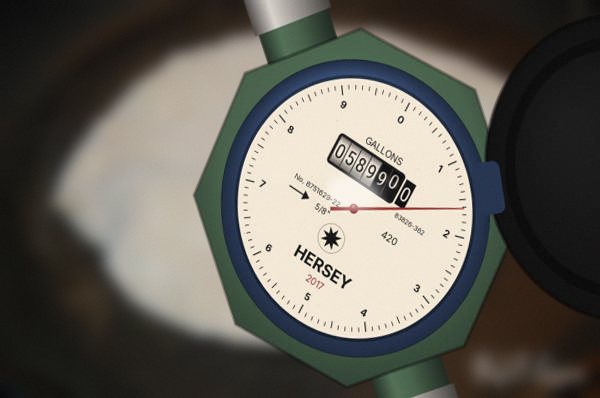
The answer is 589901.6 gal
